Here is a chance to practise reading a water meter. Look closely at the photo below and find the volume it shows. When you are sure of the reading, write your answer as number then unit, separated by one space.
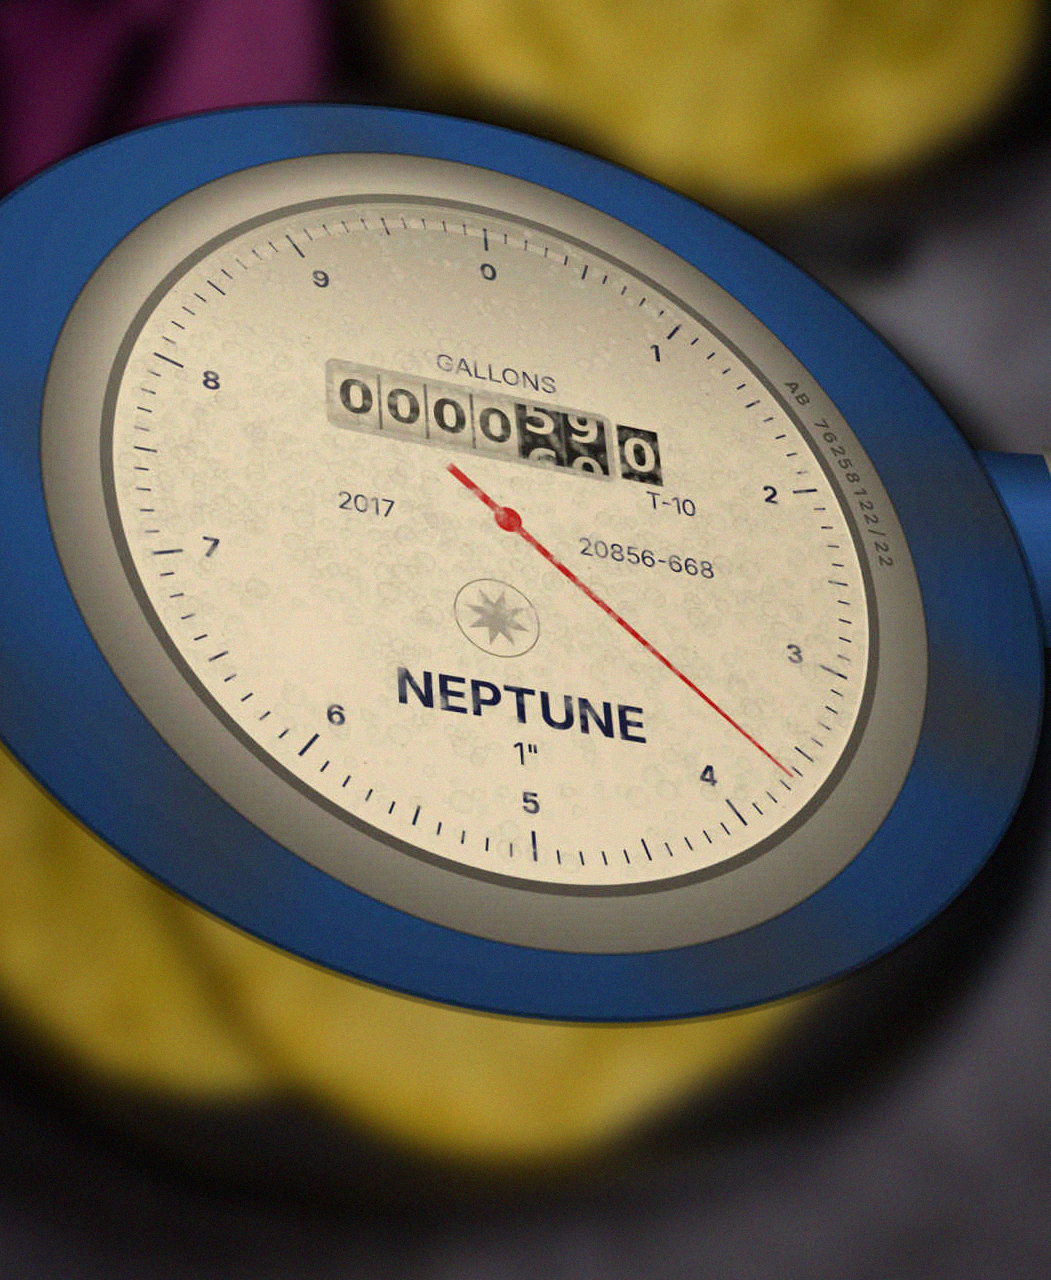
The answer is 593.6 gal
